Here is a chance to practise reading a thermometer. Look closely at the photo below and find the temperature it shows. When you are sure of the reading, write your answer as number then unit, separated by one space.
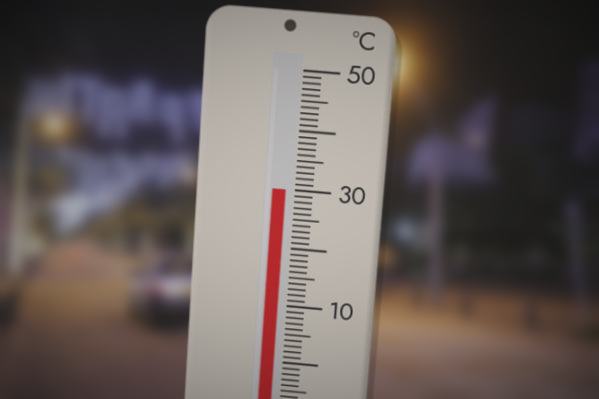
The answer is 30 °C
